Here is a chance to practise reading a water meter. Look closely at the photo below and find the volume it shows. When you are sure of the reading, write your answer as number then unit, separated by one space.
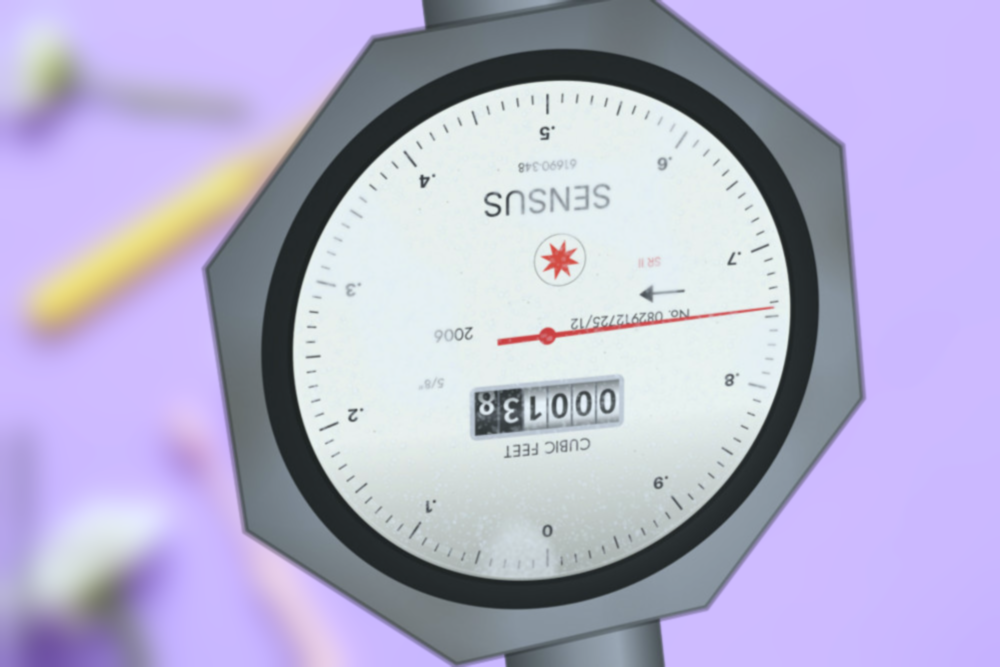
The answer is 137.74 ft³
